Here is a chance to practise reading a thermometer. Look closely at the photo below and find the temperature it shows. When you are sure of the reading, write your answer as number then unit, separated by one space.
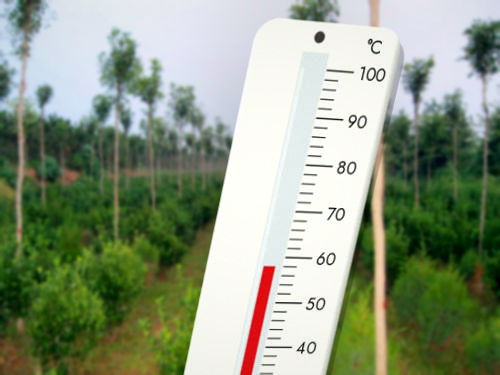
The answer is 58 °C
